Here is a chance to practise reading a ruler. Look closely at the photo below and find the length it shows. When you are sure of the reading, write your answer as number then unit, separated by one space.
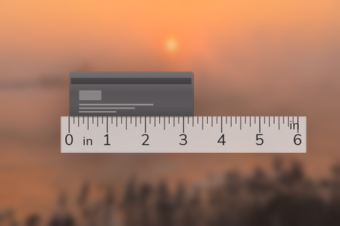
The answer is 3.25 in
